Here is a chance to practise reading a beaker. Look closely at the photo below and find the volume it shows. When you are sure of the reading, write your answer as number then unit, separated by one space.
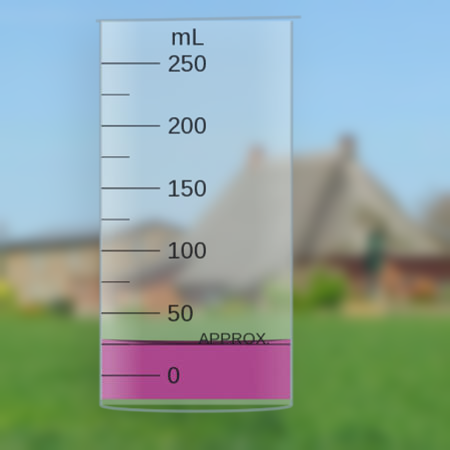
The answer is 25 mL
